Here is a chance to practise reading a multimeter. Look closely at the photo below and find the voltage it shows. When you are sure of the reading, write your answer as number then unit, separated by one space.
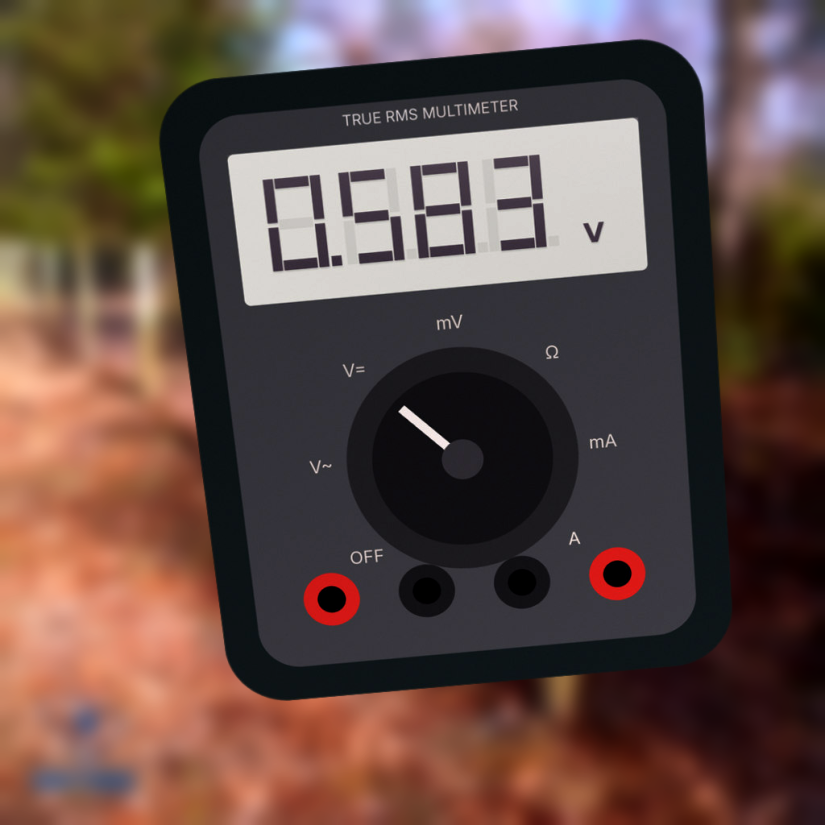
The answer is 0.583 V
